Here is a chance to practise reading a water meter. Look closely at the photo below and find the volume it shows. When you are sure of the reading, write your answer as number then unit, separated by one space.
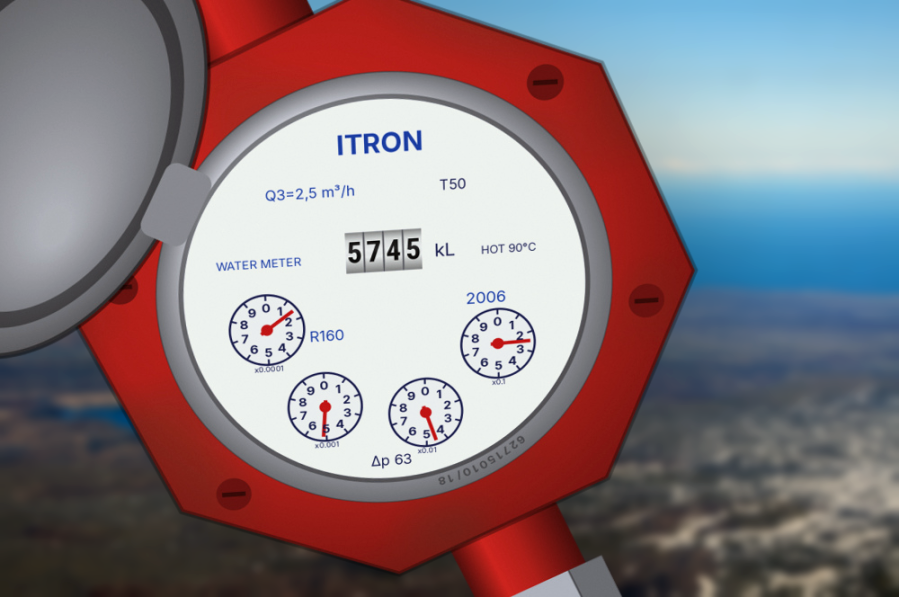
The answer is 5745.2451 kL
